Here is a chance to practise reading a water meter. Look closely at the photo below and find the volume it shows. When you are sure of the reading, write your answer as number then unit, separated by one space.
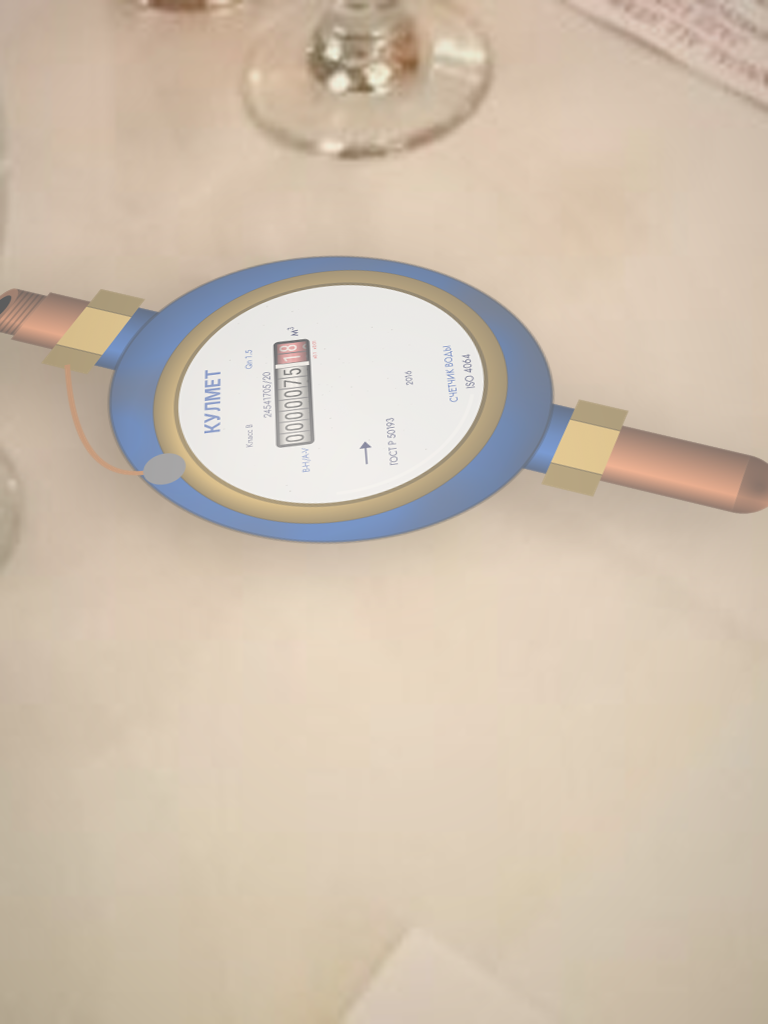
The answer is 75.18 m³
